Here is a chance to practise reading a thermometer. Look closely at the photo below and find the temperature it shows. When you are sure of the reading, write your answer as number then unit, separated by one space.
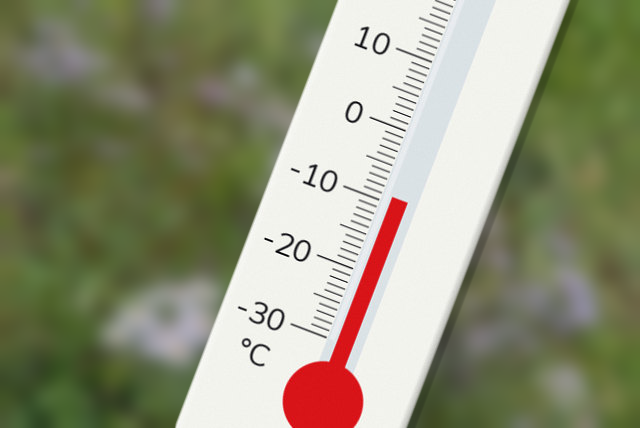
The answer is -9 °C
